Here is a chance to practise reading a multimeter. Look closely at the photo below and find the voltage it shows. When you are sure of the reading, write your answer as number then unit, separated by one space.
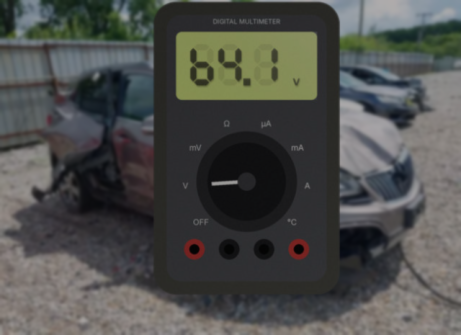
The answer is 64.1 V
